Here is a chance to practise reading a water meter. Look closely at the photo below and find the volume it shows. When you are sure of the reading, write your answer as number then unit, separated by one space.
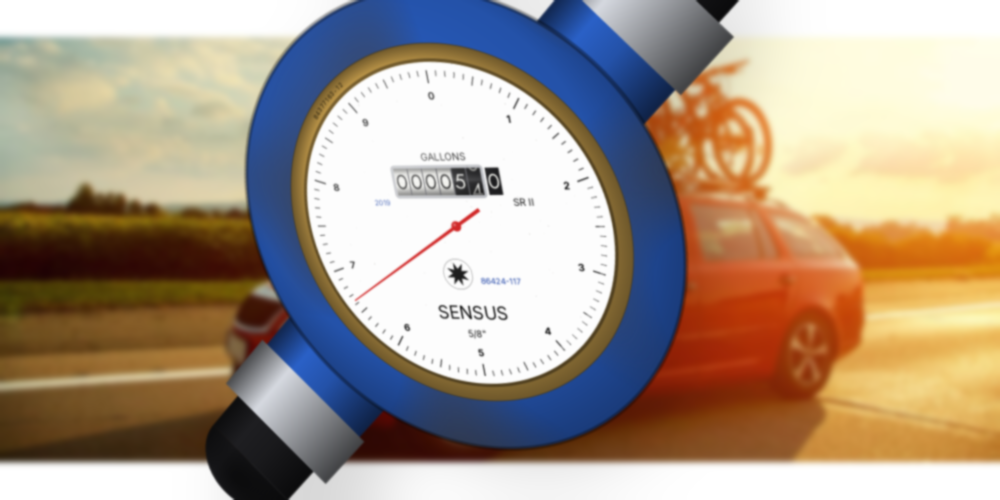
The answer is 536.6 gal
